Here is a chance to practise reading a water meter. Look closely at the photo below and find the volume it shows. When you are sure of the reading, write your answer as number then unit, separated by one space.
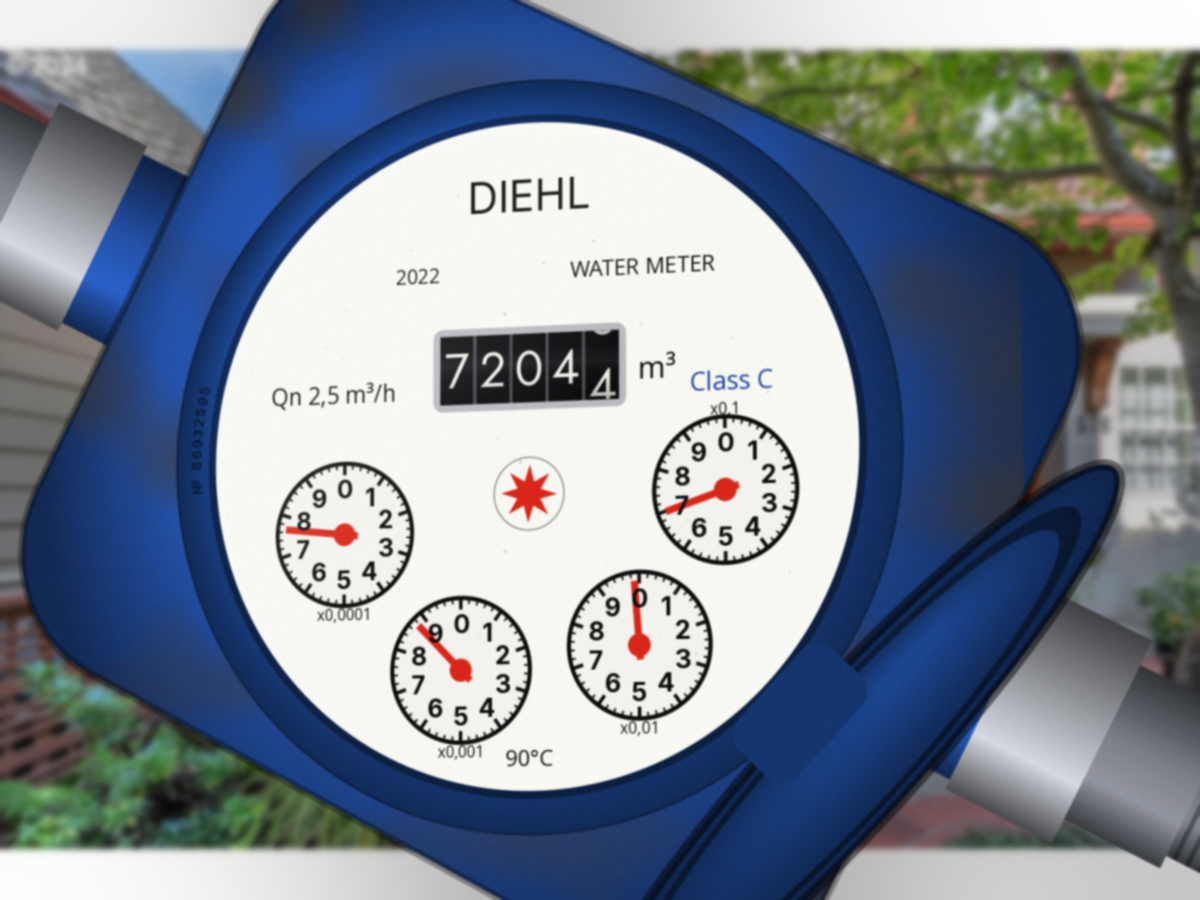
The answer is 72043.6987 m³
